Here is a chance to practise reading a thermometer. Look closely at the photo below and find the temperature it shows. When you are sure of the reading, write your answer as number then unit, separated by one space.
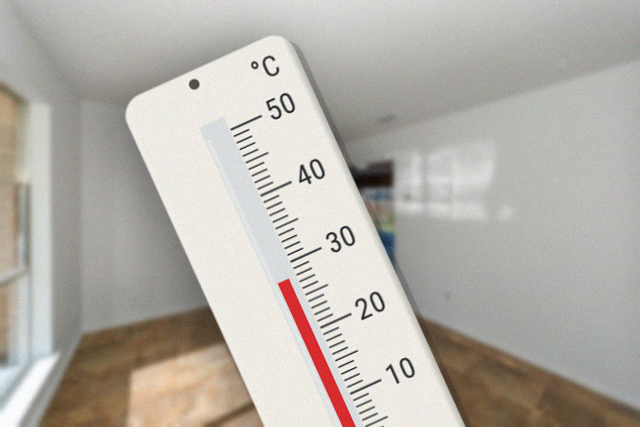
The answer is 28 °C
